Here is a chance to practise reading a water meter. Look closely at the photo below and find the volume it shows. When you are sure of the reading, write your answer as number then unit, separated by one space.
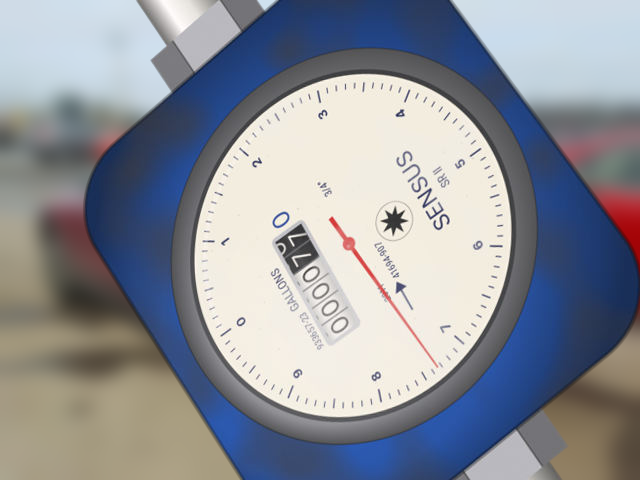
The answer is 767.3 gal
